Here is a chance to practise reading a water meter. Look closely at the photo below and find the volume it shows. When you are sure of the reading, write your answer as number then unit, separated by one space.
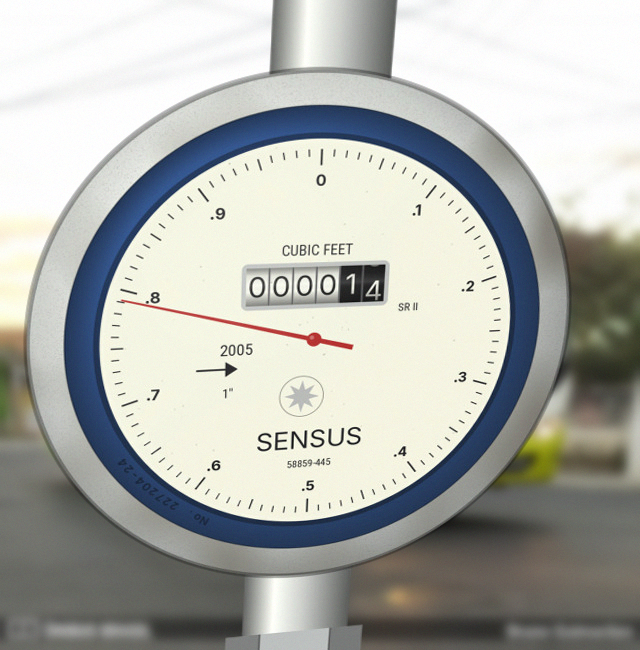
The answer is 13.79 ft³
